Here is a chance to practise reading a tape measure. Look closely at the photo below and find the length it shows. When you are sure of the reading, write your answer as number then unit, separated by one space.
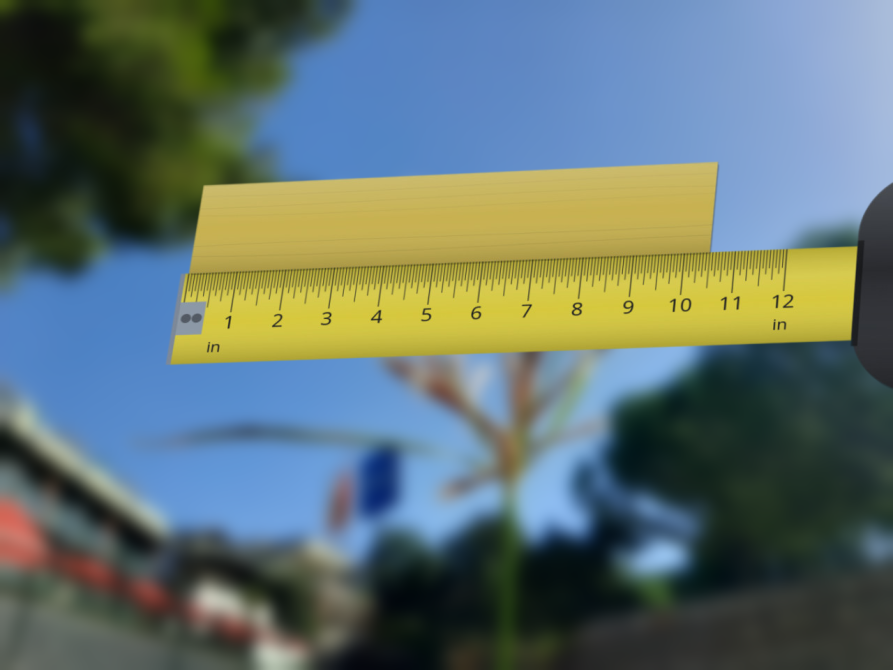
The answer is 10.5 in
